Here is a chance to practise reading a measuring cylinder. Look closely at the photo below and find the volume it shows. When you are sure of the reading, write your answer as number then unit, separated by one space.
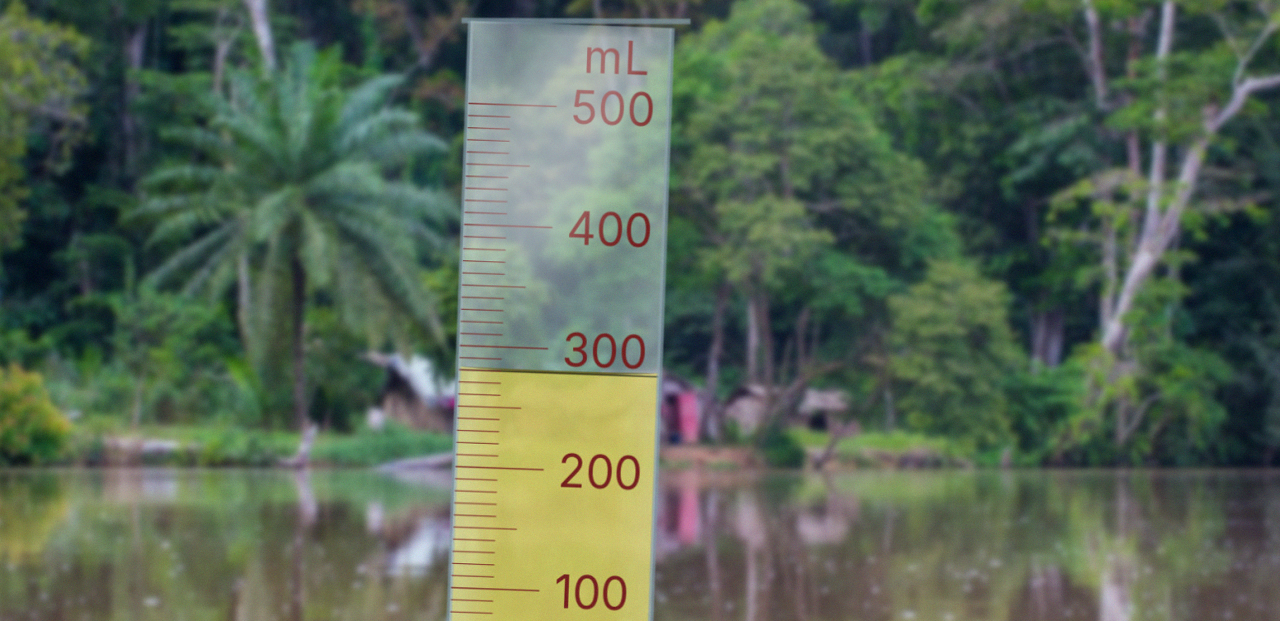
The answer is 280 mL
